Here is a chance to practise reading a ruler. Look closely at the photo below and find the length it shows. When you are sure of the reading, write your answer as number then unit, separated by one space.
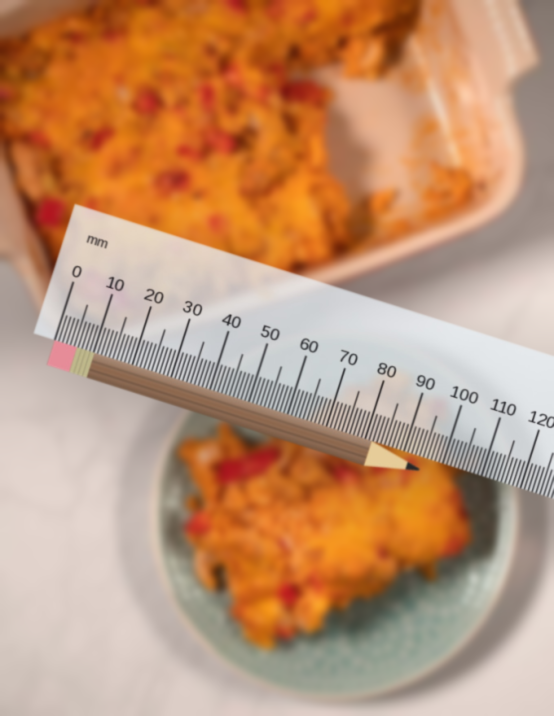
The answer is 95 mm
